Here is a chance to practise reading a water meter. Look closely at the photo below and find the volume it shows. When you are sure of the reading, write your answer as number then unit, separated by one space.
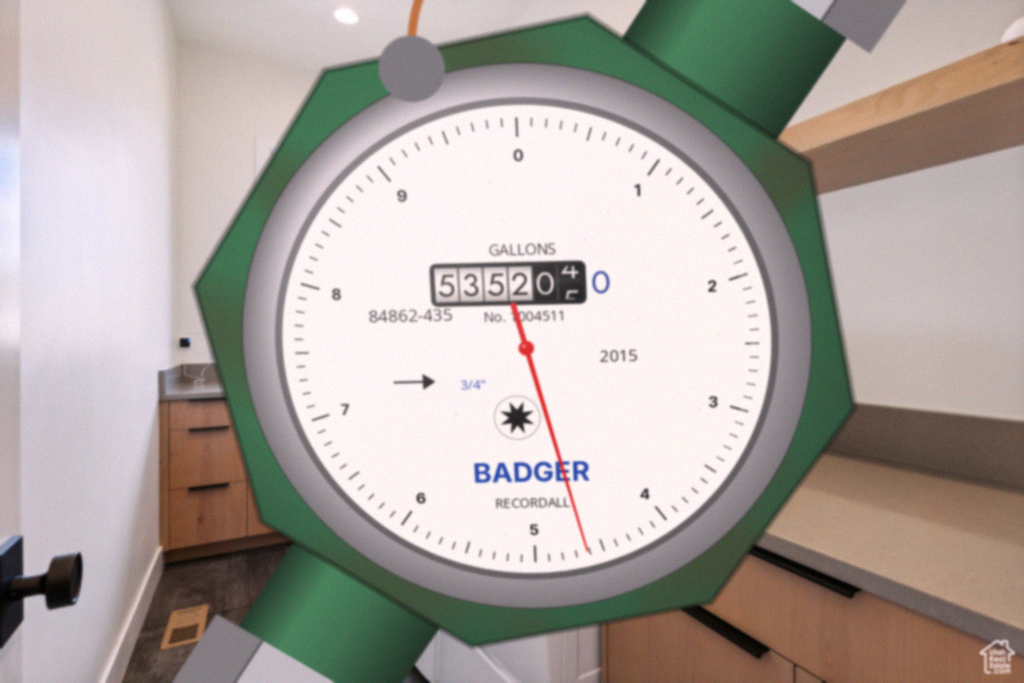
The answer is 5352044.6 gal
